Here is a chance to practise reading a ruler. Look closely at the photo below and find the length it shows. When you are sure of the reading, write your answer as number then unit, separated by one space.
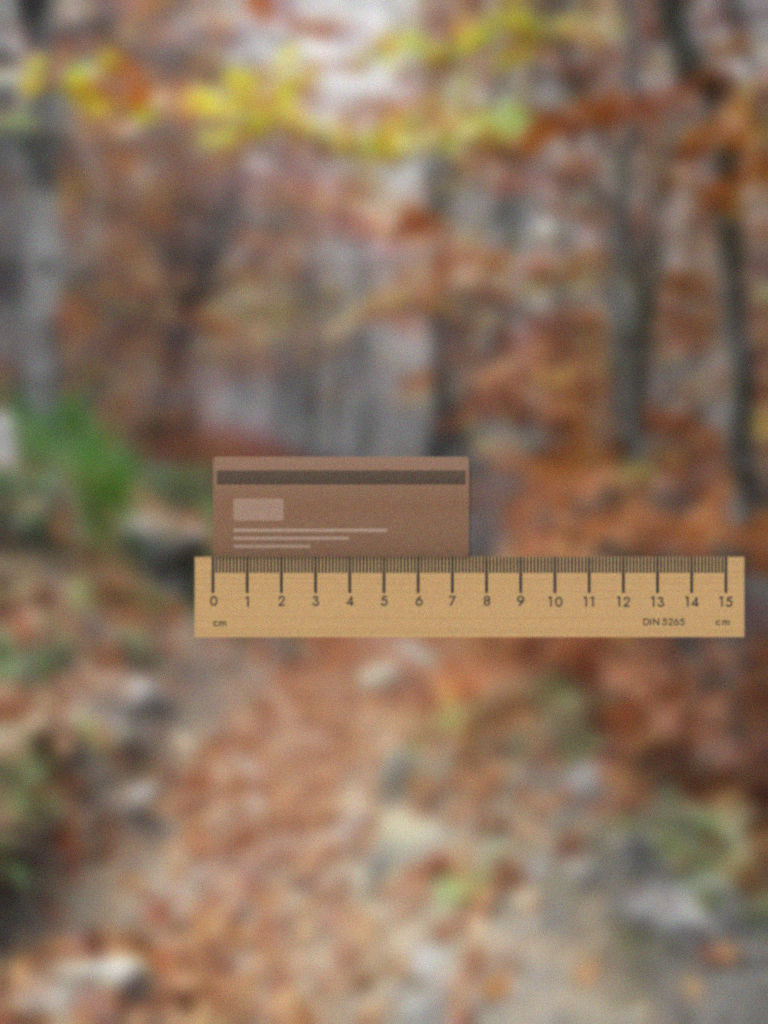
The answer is 7.5 cm
